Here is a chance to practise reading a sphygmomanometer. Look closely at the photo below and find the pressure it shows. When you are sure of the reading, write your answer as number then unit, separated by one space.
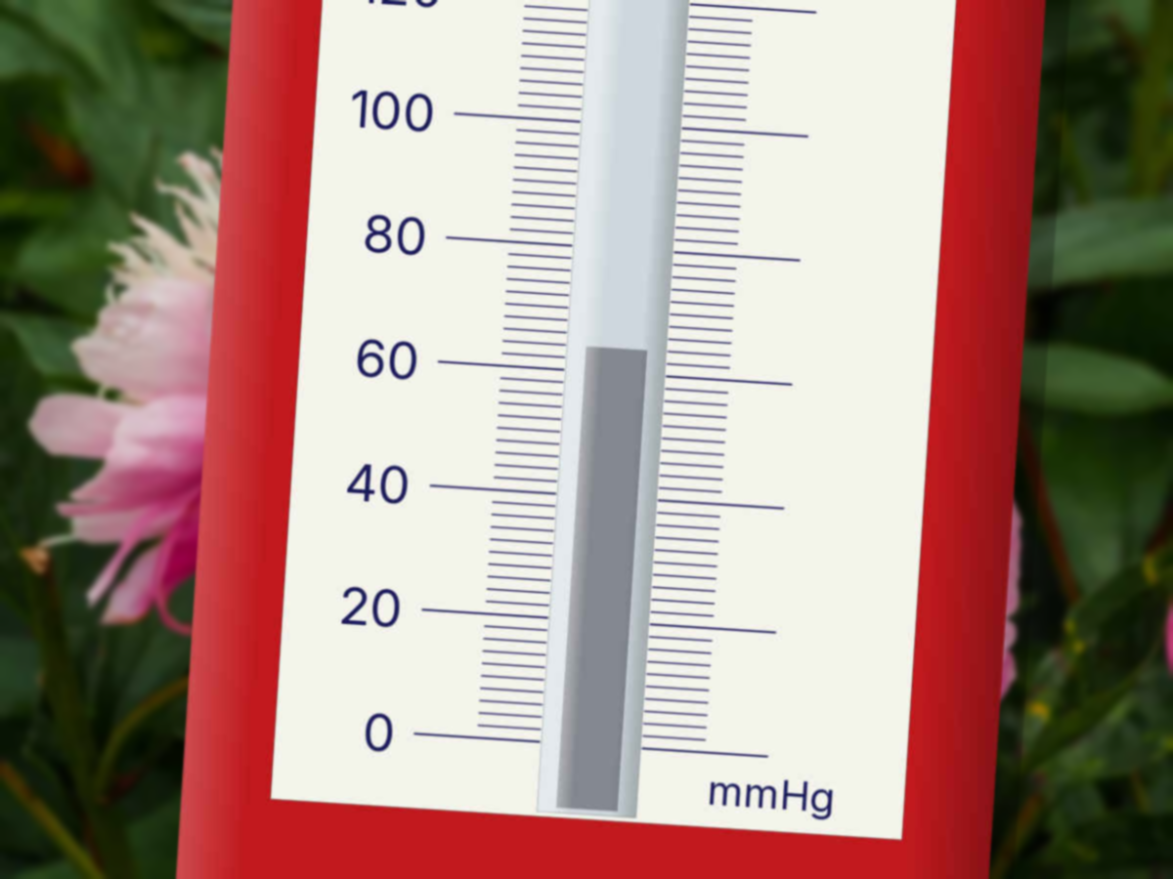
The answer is 64 mmHg
